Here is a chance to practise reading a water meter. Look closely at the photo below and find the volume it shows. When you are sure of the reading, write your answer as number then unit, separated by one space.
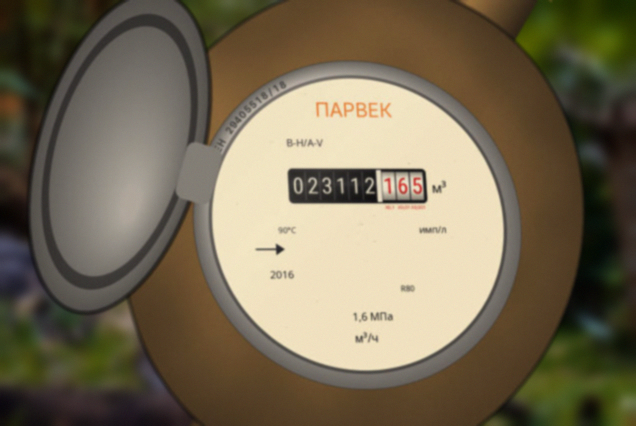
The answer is 23112.165 m³
